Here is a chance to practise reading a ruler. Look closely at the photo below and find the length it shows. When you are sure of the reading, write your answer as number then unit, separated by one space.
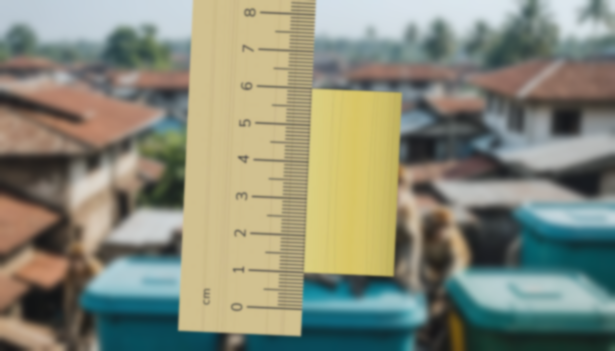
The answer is 5 cm
